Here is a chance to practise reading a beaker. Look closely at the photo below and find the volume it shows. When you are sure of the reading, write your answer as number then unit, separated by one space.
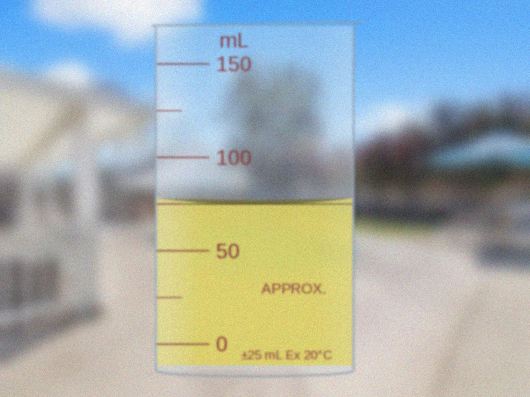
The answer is 75 mL
